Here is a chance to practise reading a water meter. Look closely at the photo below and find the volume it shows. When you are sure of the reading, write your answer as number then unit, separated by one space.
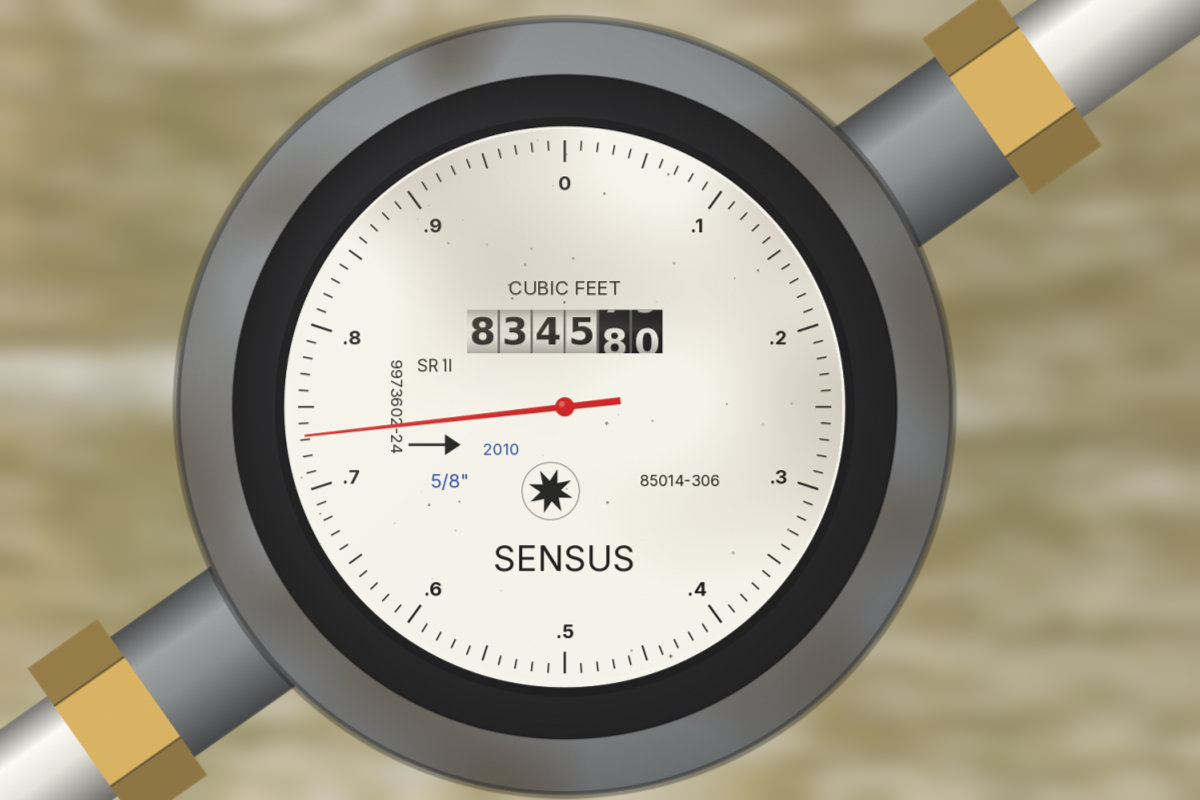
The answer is 834579.73 ft³
